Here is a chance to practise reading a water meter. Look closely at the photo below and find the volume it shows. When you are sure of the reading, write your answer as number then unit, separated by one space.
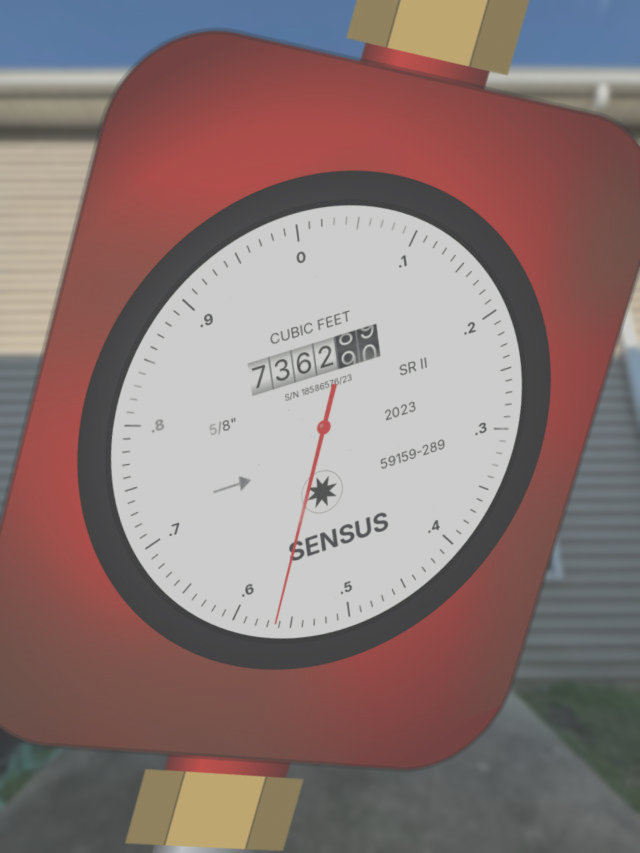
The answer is 736289.56 ft³
